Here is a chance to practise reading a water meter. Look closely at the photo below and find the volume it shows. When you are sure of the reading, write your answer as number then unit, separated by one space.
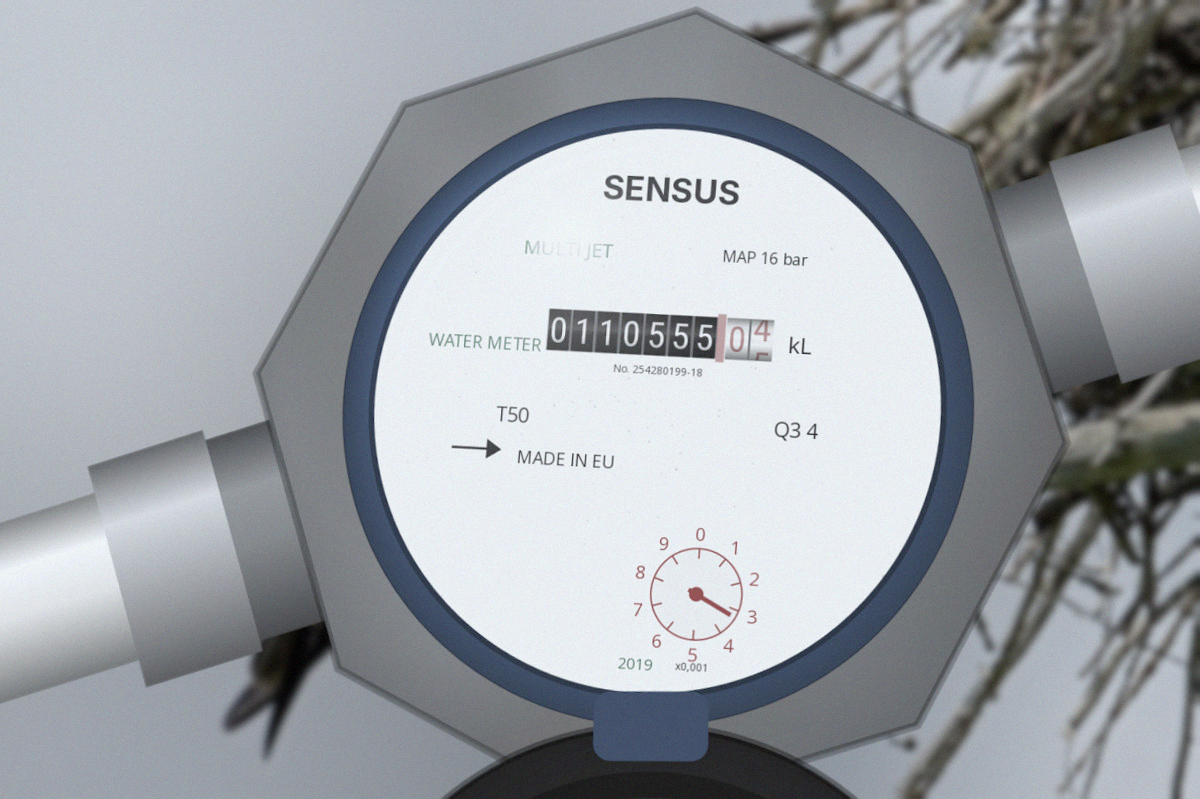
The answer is 110555.043 kL
